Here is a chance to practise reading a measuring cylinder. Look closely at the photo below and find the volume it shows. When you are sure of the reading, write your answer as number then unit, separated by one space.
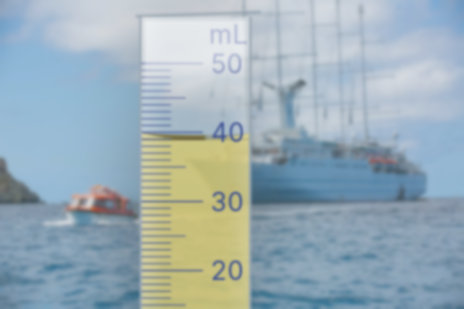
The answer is 39 mL
